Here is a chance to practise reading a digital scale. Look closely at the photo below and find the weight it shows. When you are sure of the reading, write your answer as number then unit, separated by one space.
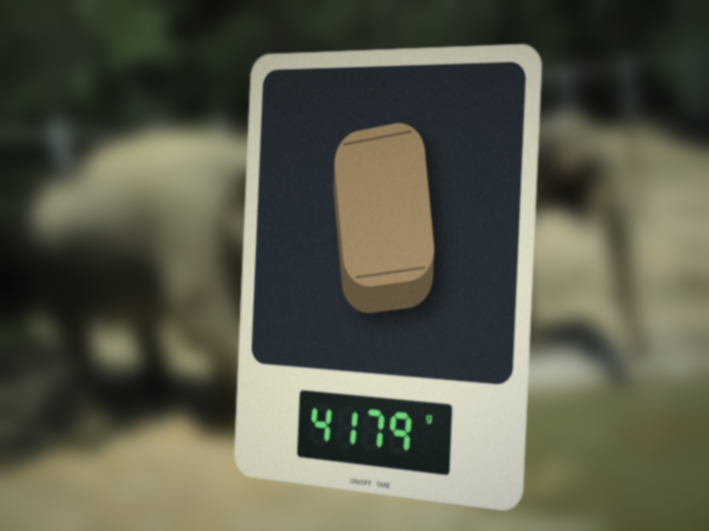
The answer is 4179 g
